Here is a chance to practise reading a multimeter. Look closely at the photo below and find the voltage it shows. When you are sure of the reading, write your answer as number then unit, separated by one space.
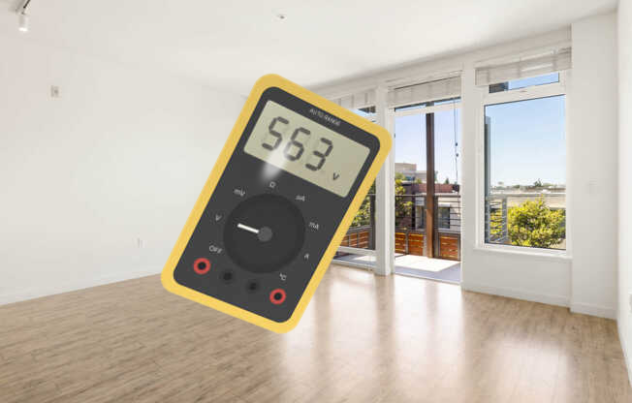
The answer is 563 V
